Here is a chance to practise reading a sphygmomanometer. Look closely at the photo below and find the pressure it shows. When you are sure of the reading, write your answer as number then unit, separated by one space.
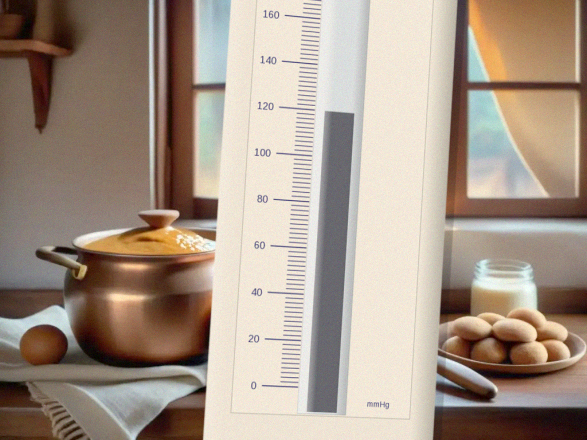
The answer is 120 mmHg
